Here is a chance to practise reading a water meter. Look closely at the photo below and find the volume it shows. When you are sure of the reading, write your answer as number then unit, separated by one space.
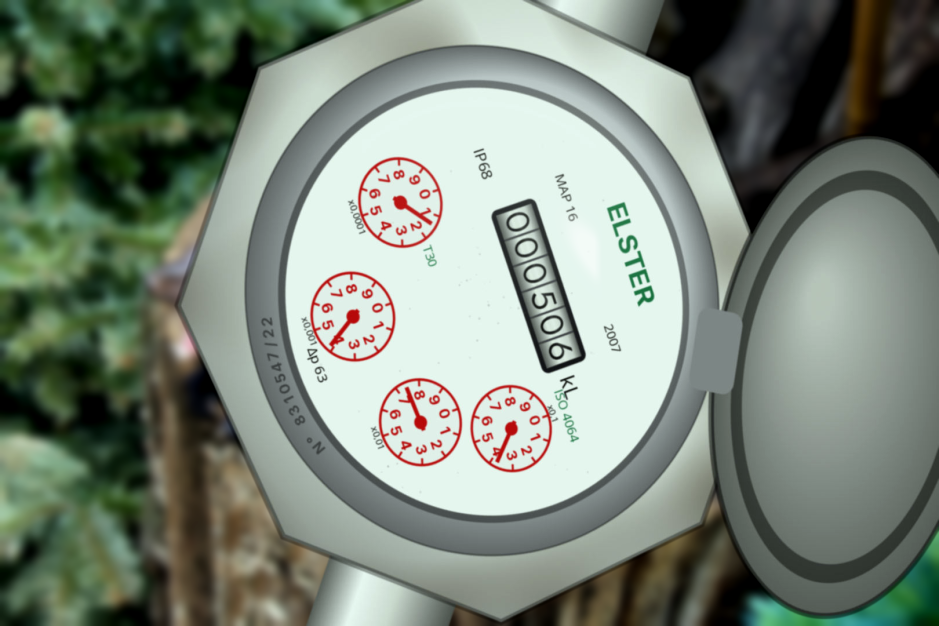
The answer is 506.3741 kL
